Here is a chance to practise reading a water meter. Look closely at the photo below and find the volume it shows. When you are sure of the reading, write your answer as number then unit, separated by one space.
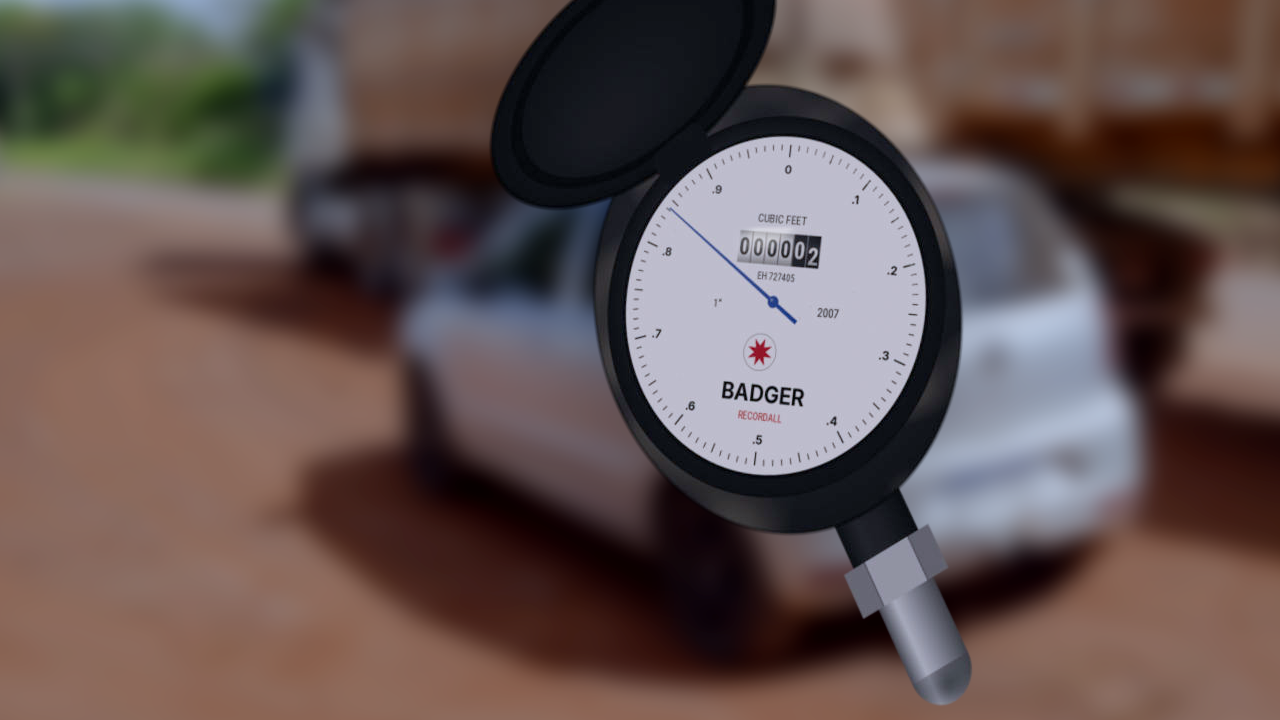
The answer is 1.84 ft³
